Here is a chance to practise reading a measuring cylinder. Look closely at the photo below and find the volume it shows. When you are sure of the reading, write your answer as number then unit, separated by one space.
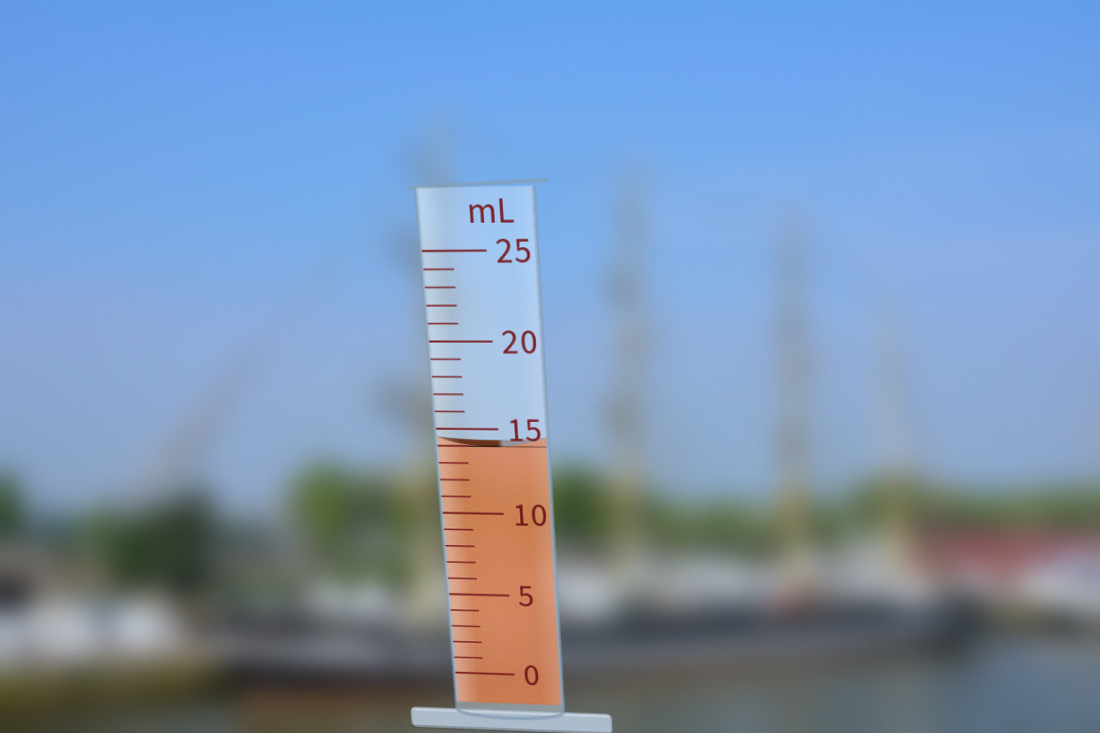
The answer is 14 mL
